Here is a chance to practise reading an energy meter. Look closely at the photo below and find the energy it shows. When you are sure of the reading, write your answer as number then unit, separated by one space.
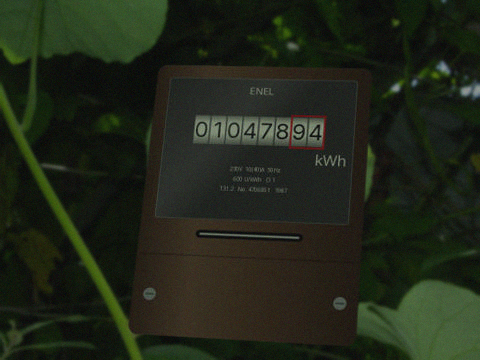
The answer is 10478.94 kWh
